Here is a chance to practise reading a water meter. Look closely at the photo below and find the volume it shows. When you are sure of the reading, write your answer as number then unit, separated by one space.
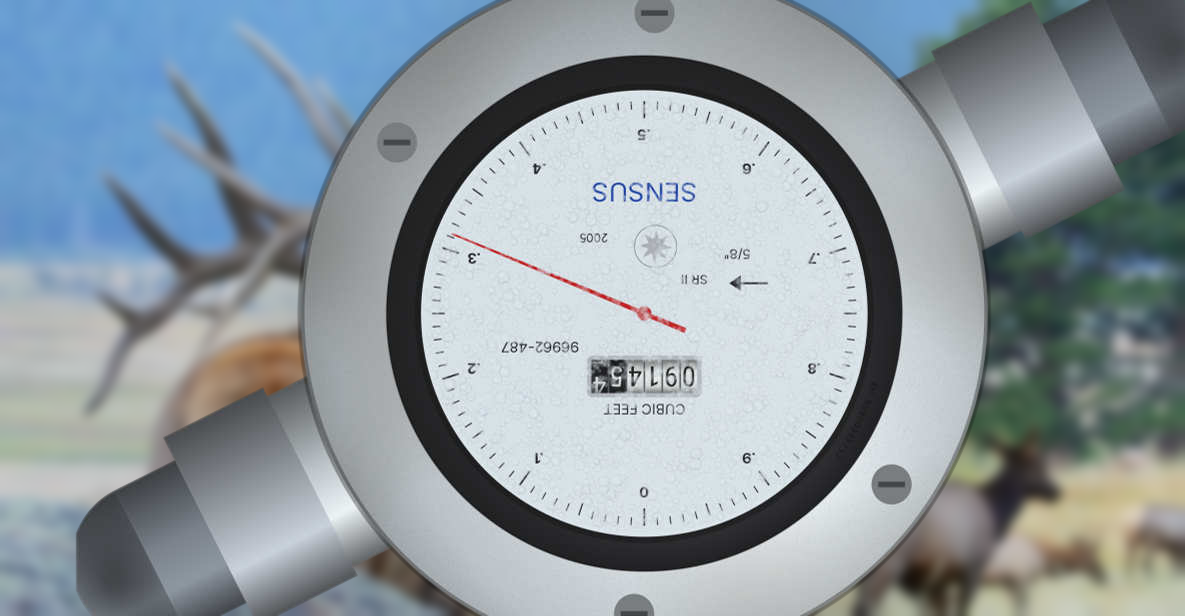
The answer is 91454.31 ft³
